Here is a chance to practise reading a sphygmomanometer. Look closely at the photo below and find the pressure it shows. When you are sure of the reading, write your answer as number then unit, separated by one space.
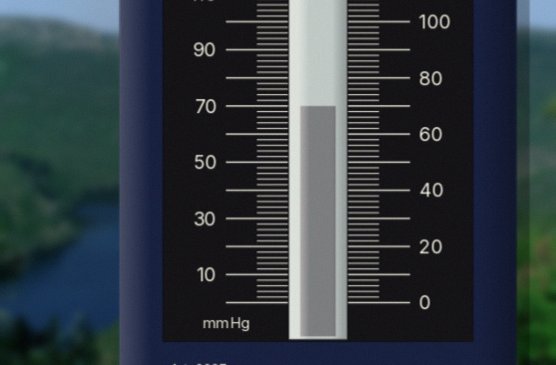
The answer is 70 mmHg
